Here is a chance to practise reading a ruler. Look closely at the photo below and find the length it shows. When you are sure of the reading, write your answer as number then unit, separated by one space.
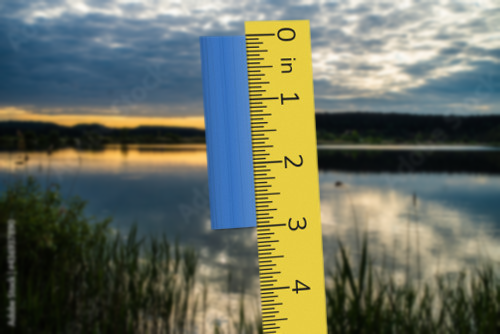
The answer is 3 in
